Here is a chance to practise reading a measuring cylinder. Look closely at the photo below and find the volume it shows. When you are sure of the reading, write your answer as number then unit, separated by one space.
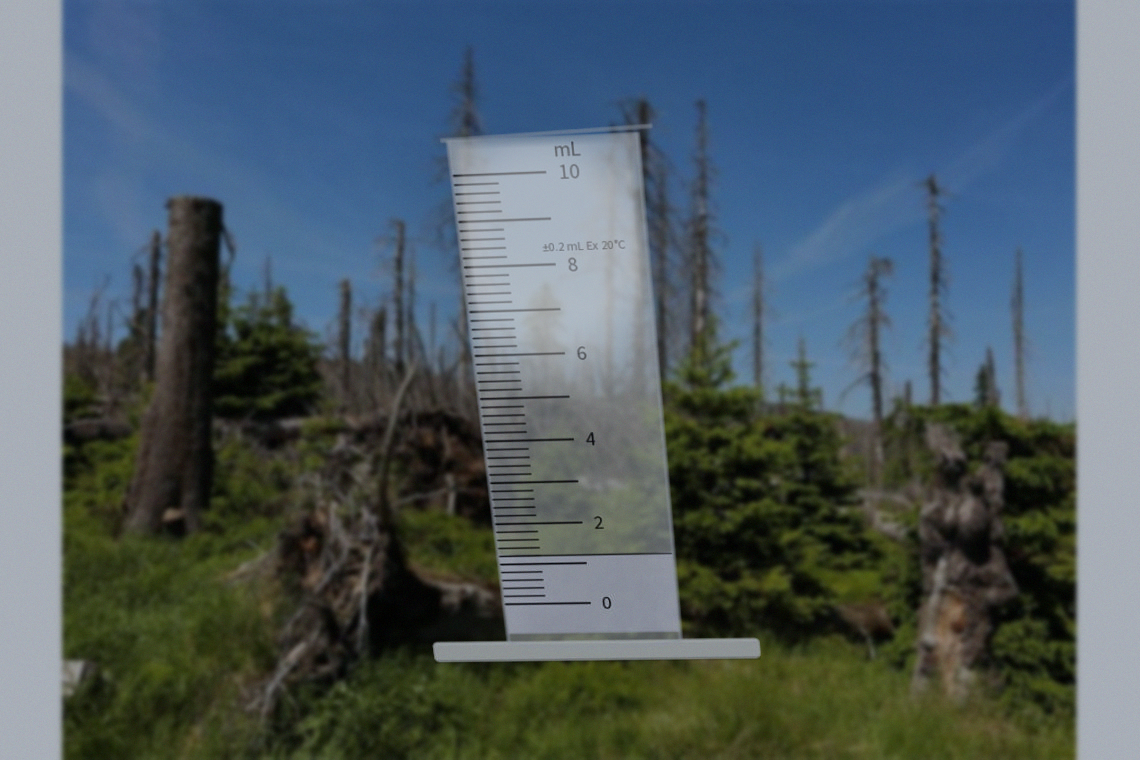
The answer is 1.2 mL
